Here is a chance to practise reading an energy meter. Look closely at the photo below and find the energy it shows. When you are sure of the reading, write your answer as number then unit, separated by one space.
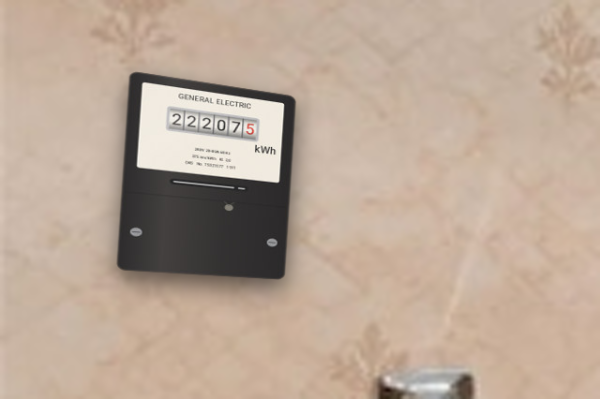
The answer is 22207.5 kWh
